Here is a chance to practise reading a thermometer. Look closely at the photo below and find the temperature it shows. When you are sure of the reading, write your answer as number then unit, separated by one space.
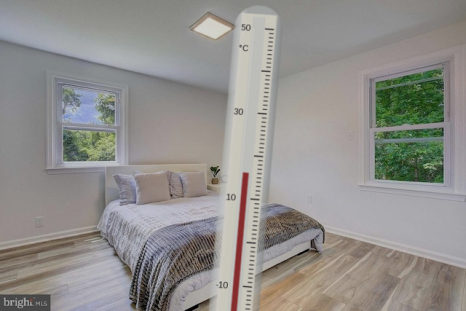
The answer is 16 °C
